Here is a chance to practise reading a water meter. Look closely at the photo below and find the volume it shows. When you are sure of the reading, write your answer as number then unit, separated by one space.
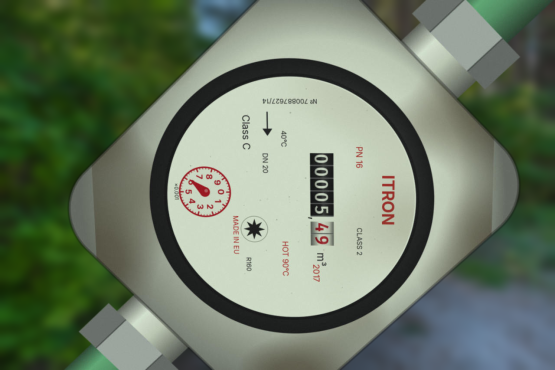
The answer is 5.496 m³
